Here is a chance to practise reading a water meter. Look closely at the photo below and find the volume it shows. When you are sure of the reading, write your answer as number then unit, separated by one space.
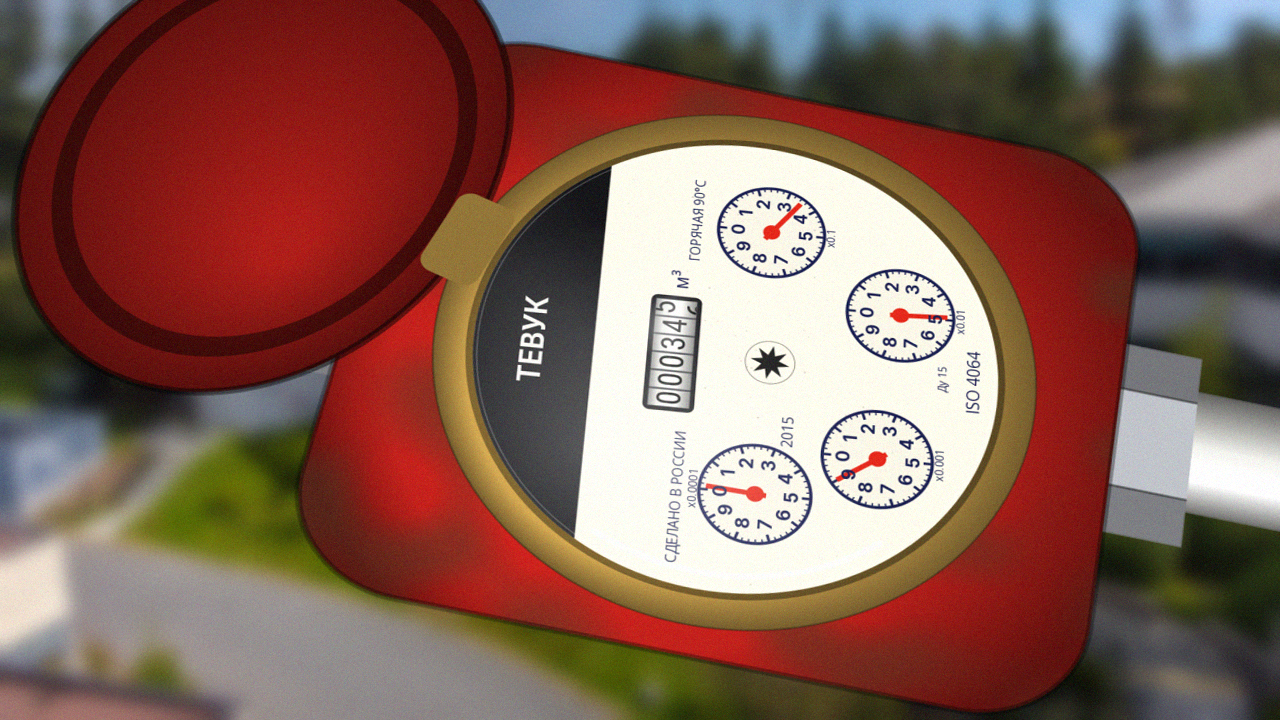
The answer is 345.3490 m³
